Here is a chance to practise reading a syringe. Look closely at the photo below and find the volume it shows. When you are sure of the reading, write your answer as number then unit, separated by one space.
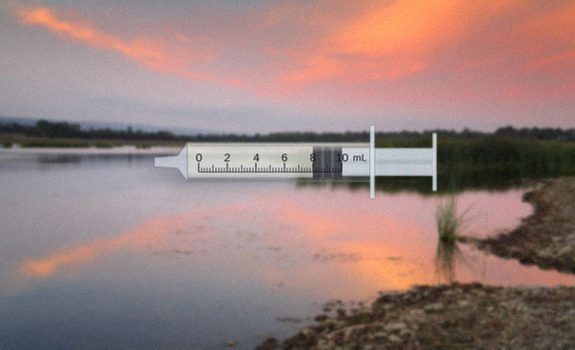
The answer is 8 mL
